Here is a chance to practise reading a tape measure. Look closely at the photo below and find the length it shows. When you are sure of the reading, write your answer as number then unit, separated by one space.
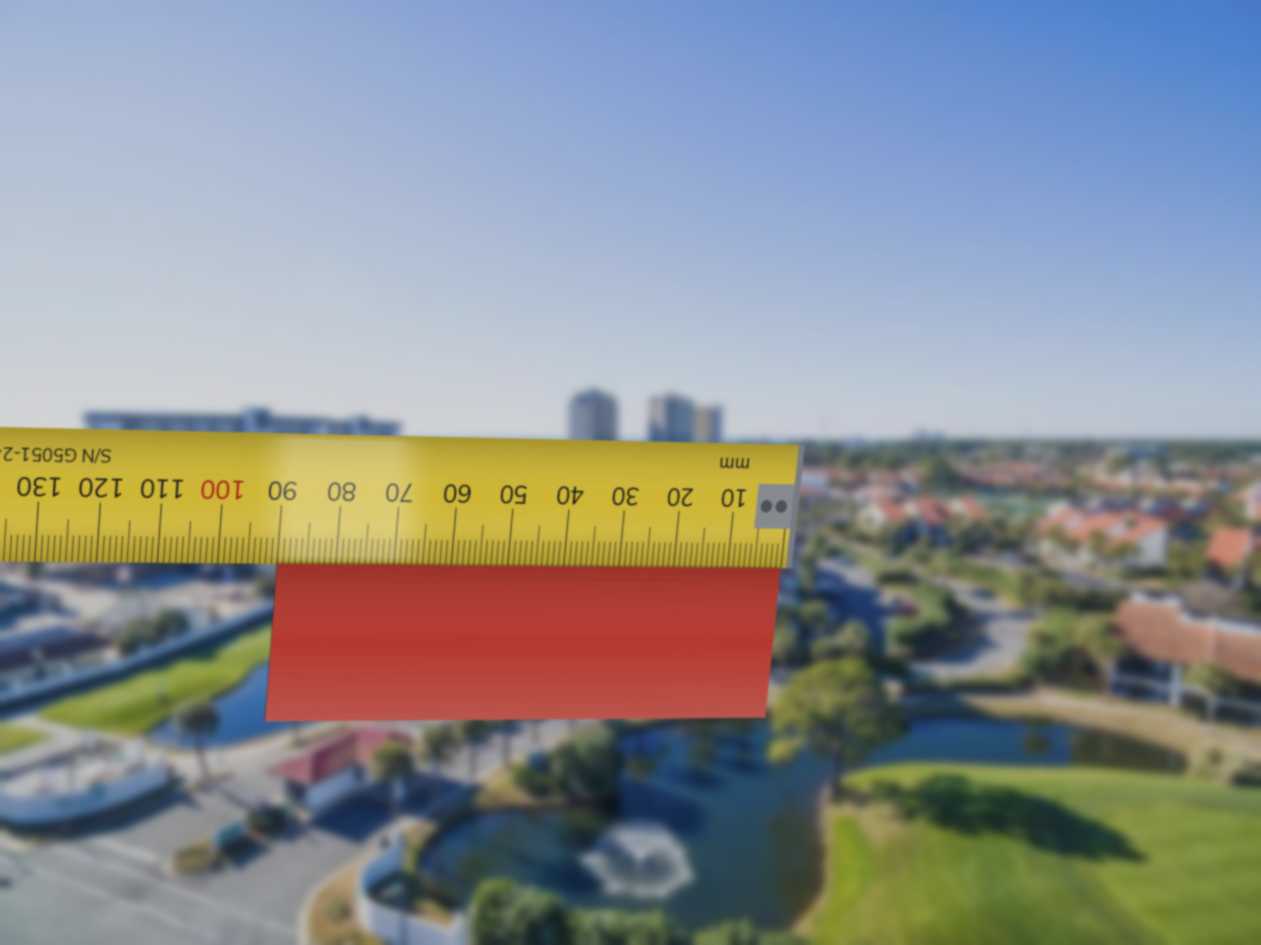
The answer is 90 mm
